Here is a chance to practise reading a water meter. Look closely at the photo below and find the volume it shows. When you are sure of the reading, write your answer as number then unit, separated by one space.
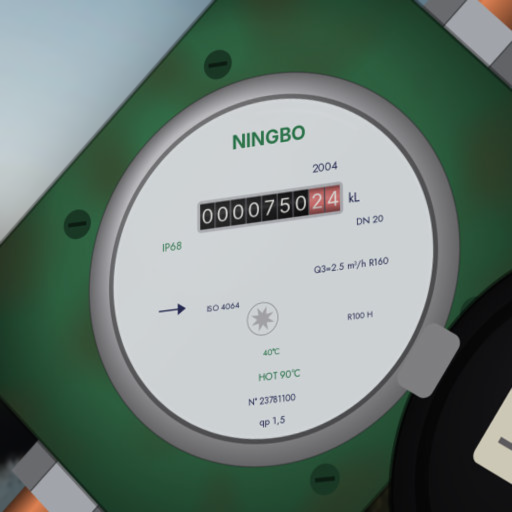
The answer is 750.24 kL
